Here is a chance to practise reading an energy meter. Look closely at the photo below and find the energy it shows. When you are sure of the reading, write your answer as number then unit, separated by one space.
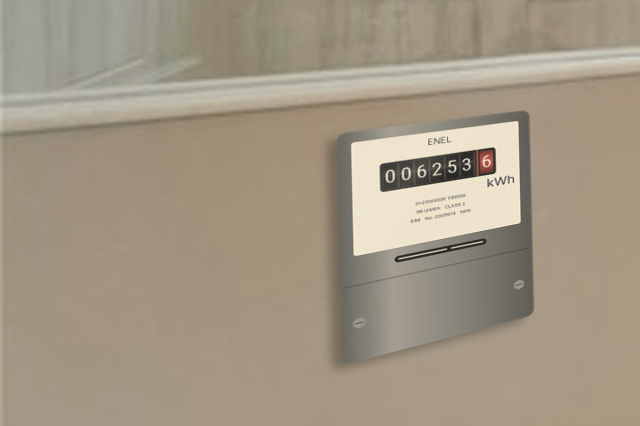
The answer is 6253.6 kWh
